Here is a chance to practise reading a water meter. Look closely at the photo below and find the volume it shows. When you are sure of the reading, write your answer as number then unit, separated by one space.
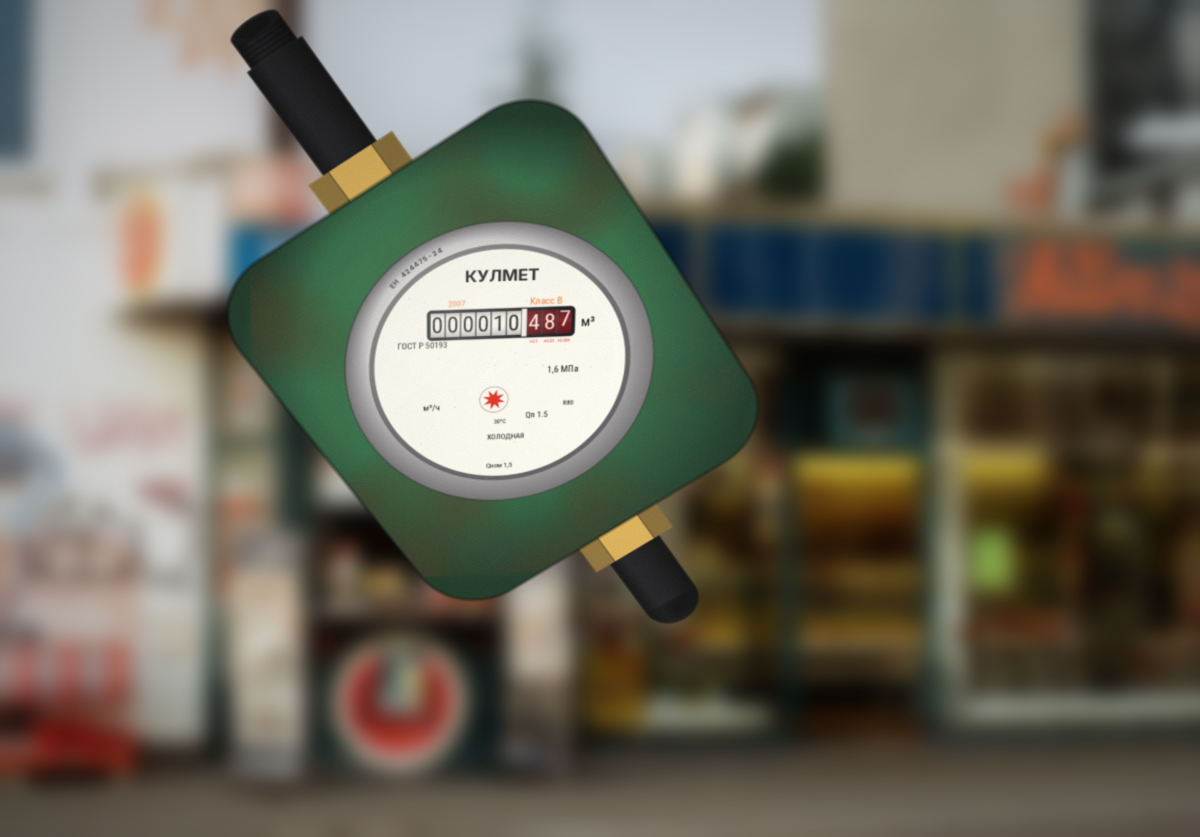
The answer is 10.487 m³
